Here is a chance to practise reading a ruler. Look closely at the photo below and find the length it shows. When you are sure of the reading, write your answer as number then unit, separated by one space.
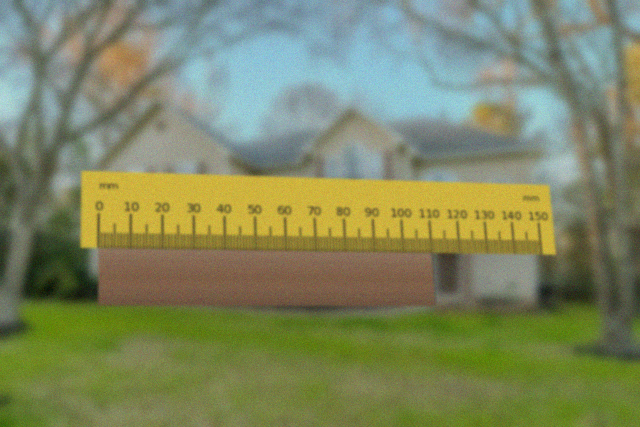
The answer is 110 mm
